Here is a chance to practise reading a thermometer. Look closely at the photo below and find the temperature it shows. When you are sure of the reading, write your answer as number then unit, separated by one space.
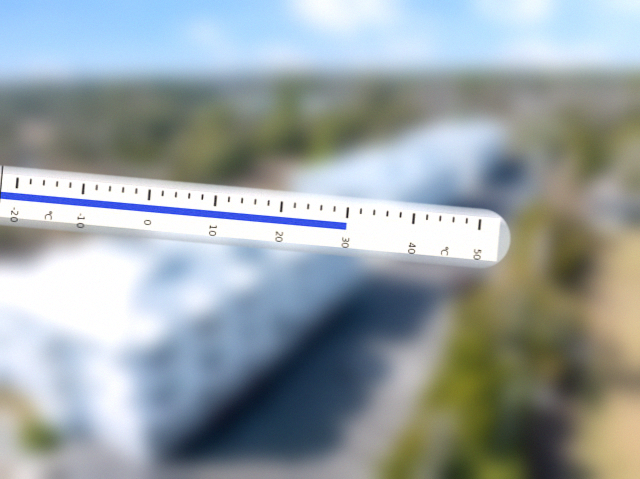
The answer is 30 °C
